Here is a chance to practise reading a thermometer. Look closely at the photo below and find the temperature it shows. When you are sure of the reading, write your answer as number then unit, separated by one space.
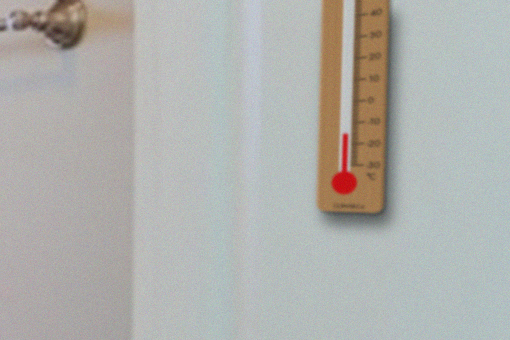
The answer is -15 °C
